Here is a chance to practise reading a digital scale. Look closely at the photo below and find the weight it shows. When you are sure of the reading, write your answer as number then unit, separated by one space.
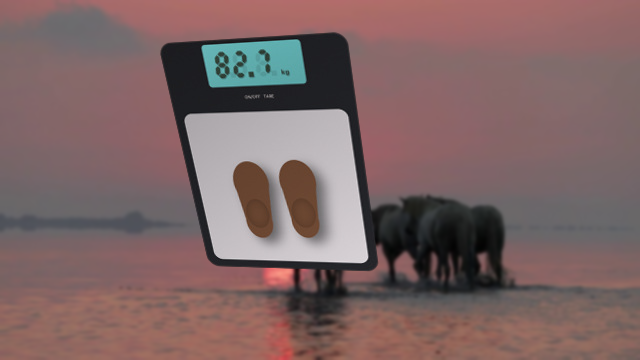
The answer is 82.7 kg
